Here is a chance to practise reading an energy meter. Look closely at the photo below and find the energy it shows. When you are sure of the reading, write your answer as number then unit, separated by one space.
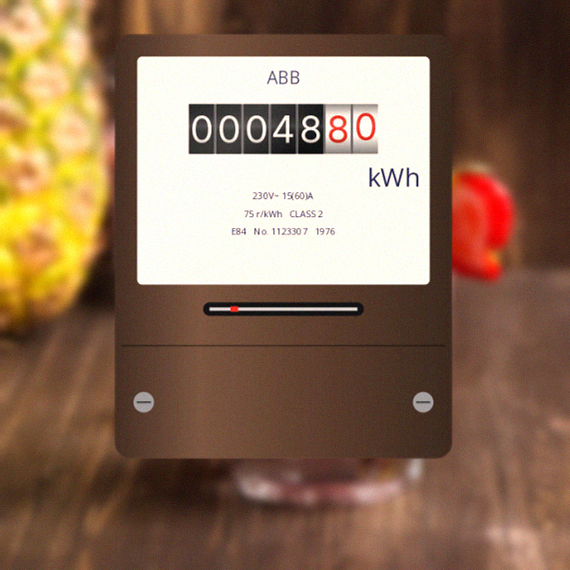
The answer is 48.80 kWh
